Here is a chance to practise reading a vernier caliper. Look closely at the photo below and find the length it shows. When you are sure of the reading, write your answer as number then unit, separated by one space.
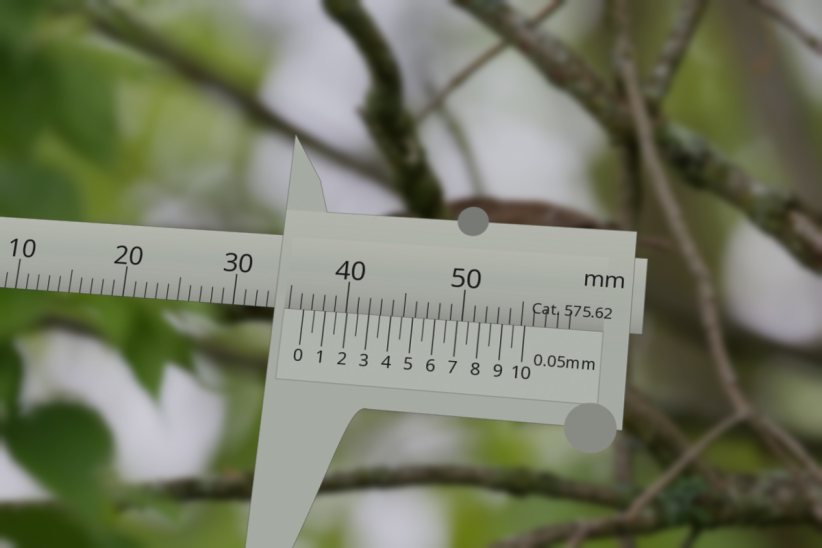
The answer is 36.3 mm
